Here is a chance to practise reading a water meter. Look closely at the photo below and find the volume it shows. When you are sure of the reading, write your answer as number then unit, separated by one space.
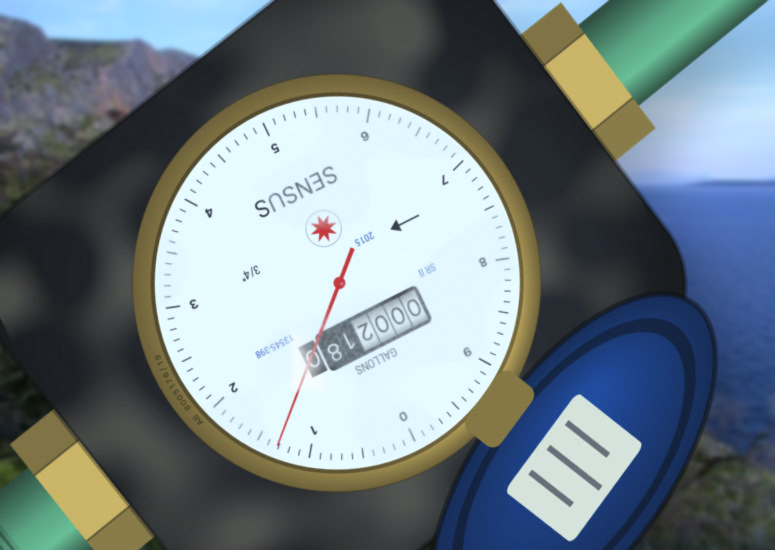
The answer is 2181.3 gal
